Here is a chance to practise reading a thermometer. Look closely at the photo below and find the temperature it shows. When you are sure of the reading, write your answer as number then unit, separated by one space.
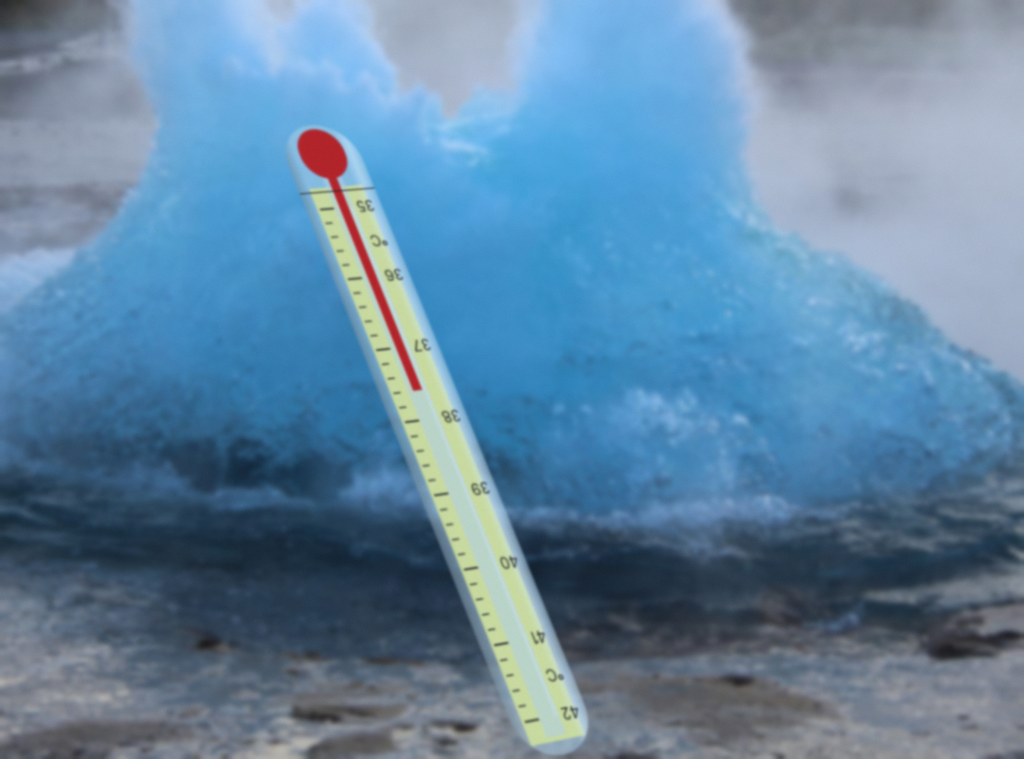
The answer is 37.6 °C
